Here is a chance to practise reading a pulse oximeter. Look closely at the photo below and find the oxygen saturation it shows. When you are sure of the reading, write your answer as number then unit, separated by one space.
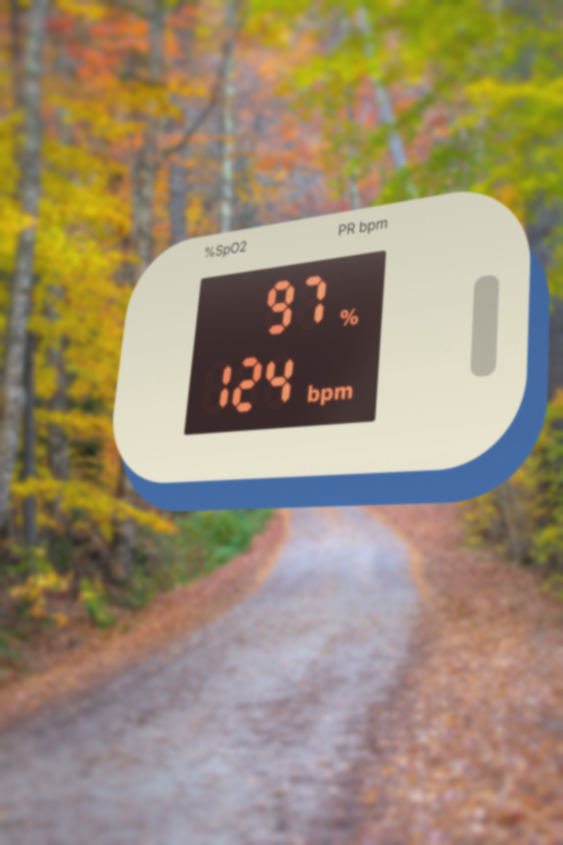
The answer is 97 %
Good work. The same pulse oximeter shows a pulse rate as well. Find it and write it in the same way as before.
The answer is 124 bpm
